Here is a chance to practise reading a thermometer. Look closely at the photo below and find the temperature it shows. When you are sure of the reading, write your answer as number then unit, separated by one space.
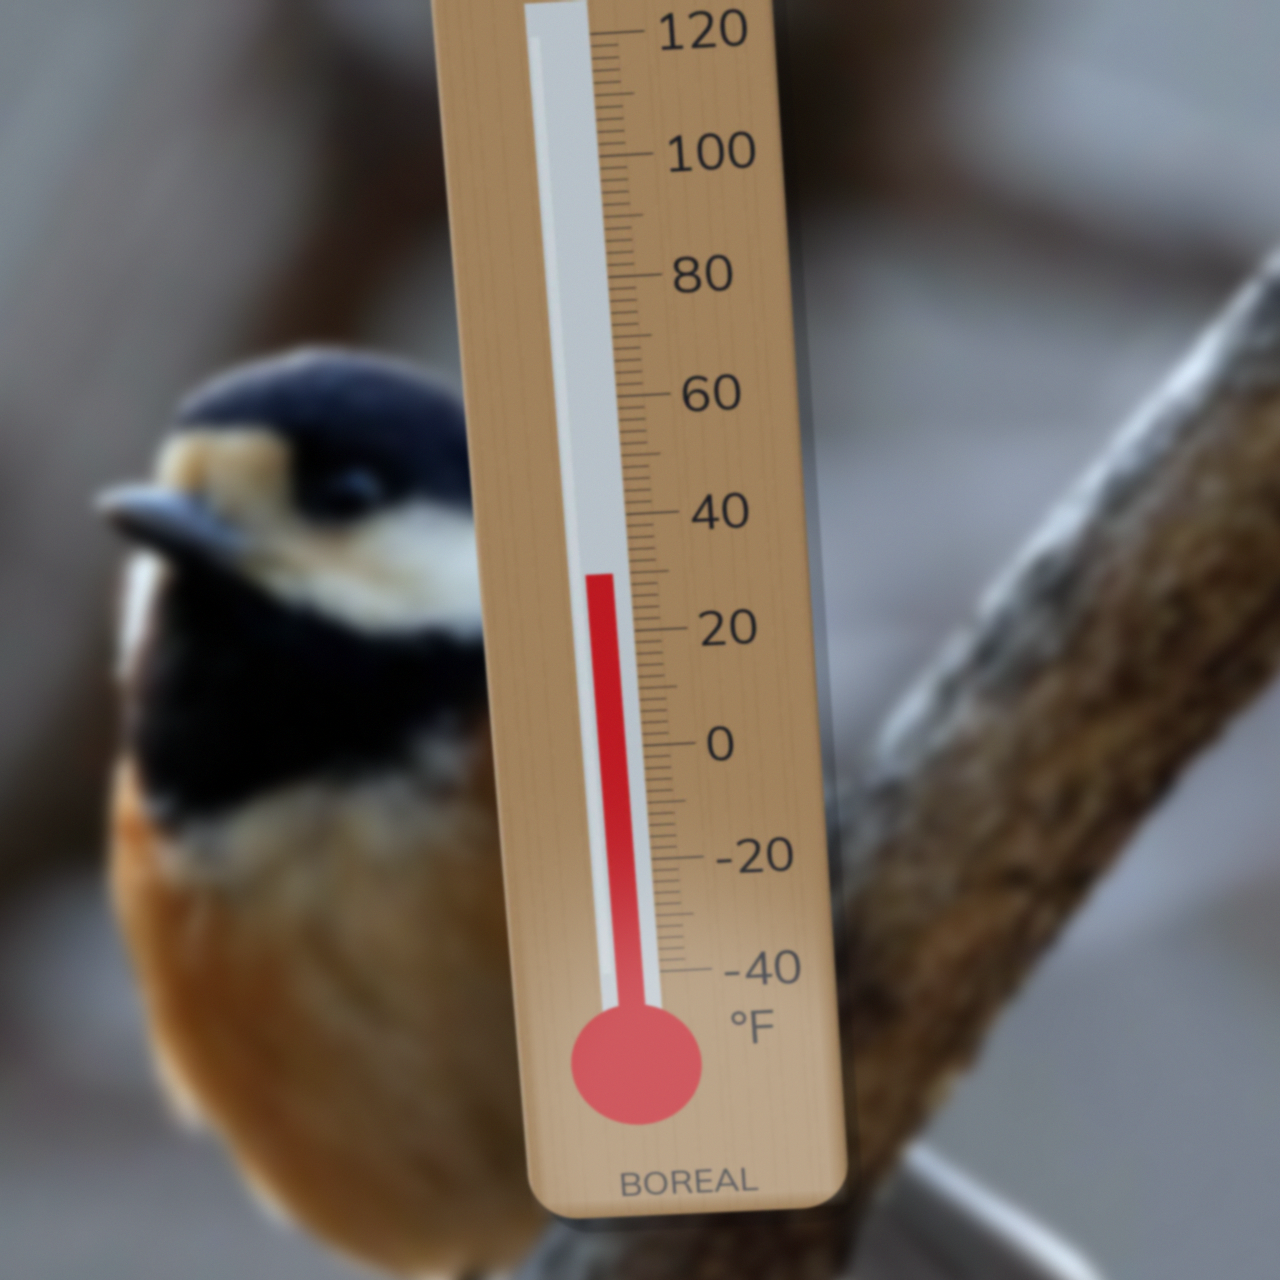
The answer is 30 °F
